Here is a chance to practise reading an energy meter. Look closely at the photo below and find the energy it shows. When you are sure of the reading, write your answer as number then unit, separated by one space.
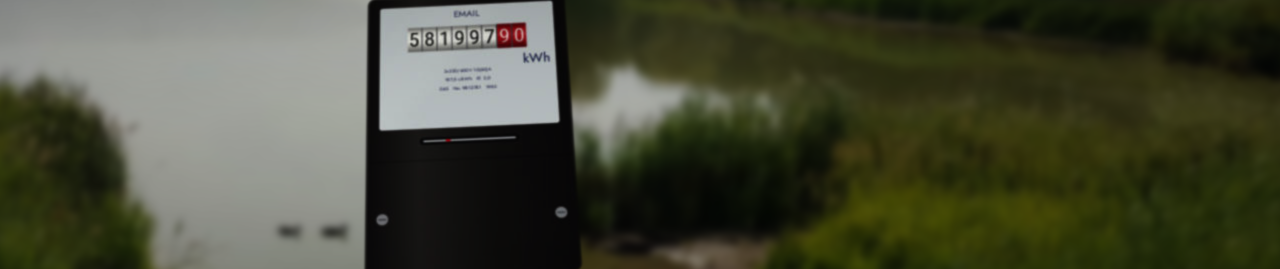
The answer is 581997.90 kWh
